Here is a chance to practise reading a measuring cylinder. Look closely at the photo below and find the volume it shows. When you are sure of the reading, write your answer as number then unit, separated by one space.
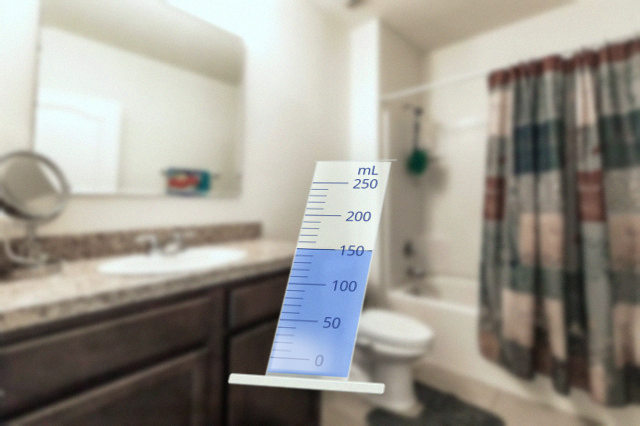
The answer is 150 mL
